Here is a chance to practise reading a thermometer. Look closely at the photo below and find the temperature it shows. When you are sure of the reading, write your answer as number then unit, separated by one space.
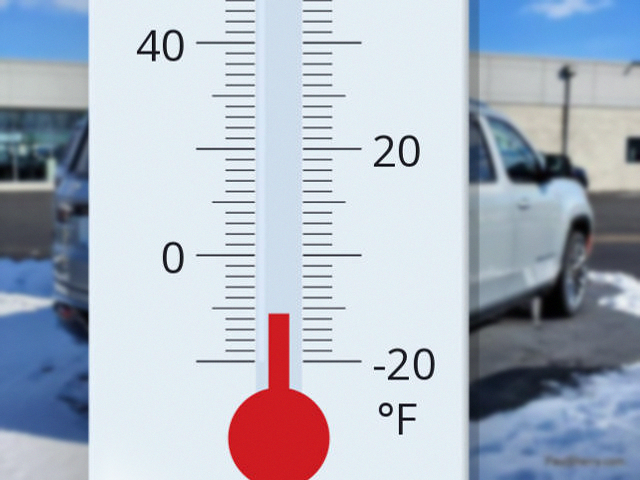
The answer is -11 °F
